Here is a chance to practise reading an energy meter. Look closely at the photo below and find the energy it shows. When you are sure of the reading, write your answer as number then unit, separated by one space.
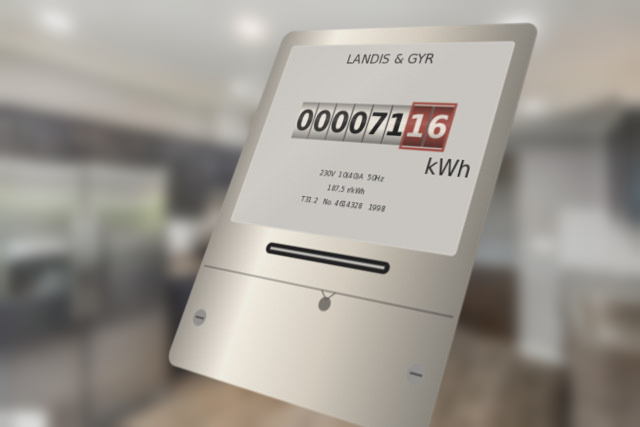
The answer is 71.16 kWh
